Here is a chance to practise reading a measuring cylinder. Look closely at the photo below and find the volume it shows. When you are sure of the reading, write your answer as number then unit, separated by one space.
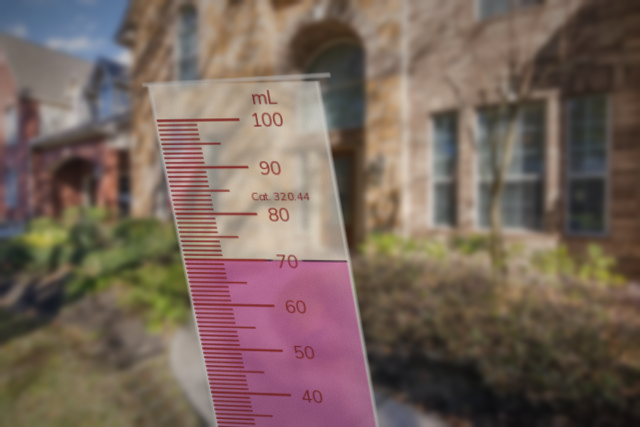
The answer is 70 mL
